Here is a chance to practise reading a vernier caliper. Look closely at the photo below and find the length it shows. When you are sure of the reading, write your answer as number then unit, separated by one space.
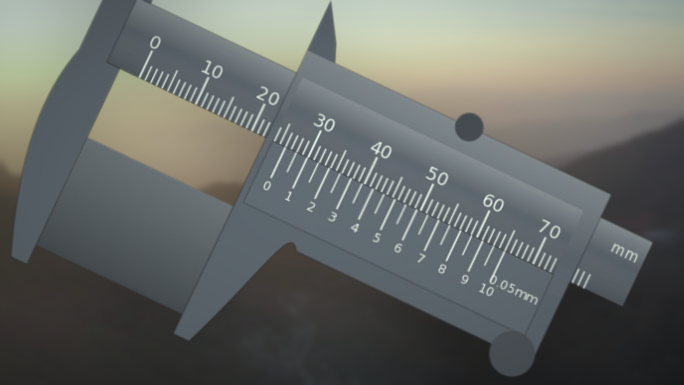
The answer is 26.0 mm
